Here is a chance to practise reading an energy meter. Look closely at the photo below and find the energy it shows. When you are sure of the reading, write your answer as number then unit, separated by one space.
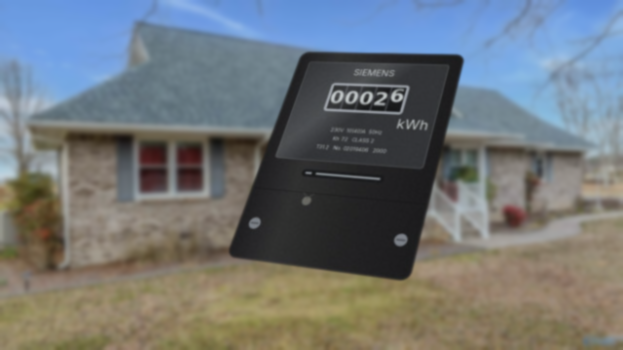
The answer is 26 kWh
